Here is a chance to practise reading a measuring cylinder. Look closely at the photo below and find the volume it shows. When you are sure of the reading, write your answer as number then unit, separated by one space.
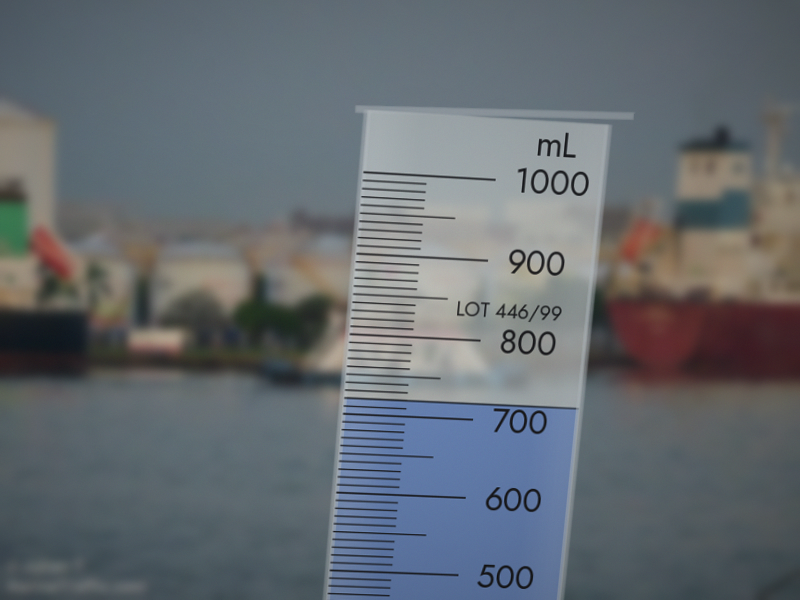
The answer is 720 mL
